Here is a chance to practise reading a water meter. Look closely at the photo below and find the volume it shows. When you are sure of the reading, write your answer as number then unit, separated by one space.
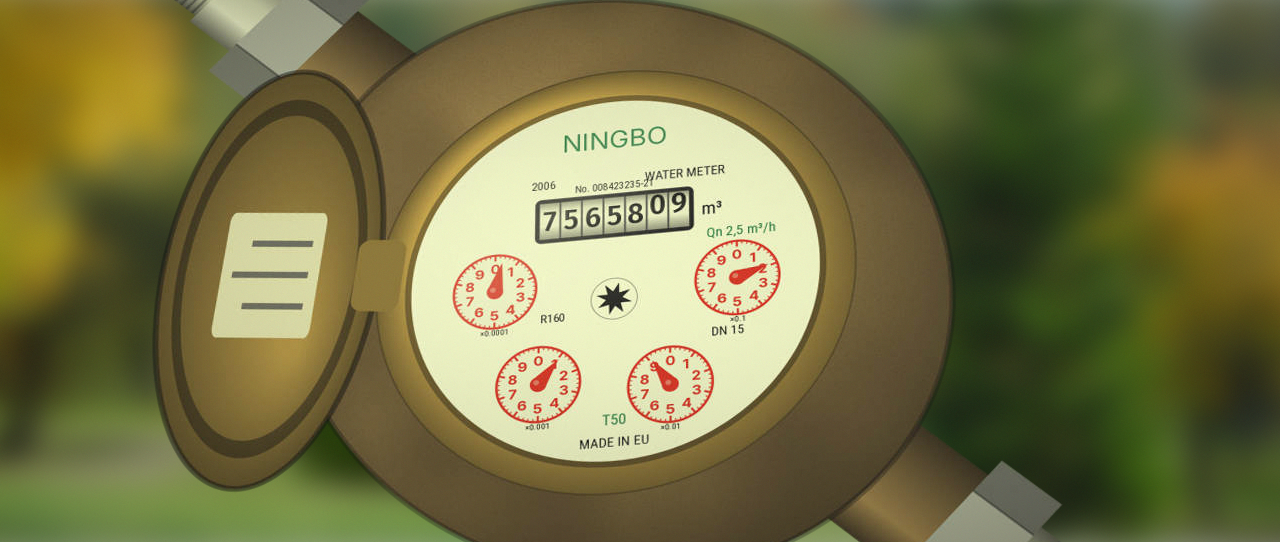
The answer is 7565809.1910 m³
